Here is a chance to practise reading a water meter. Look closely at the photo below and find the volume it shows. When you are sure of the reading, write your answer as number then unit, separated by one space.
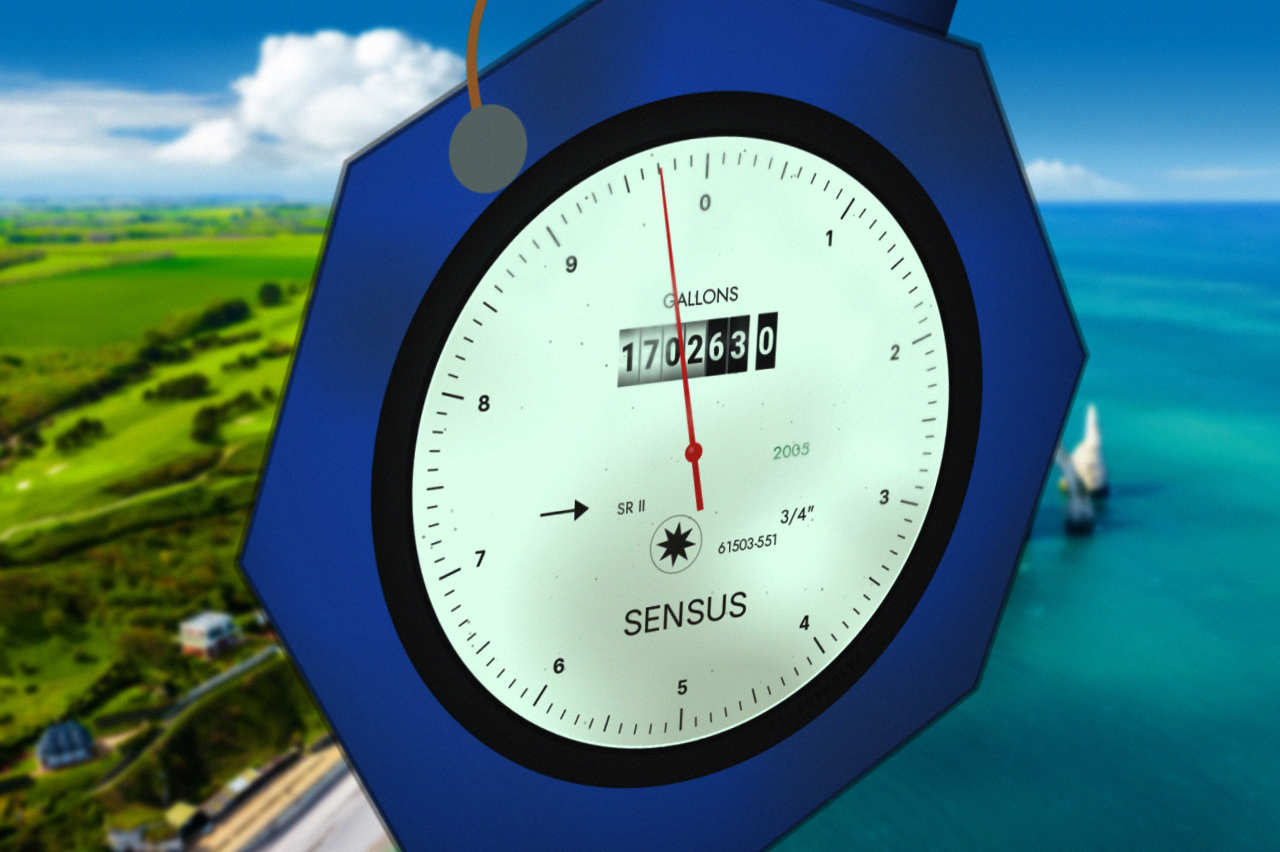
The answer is 1702629.7 gal
